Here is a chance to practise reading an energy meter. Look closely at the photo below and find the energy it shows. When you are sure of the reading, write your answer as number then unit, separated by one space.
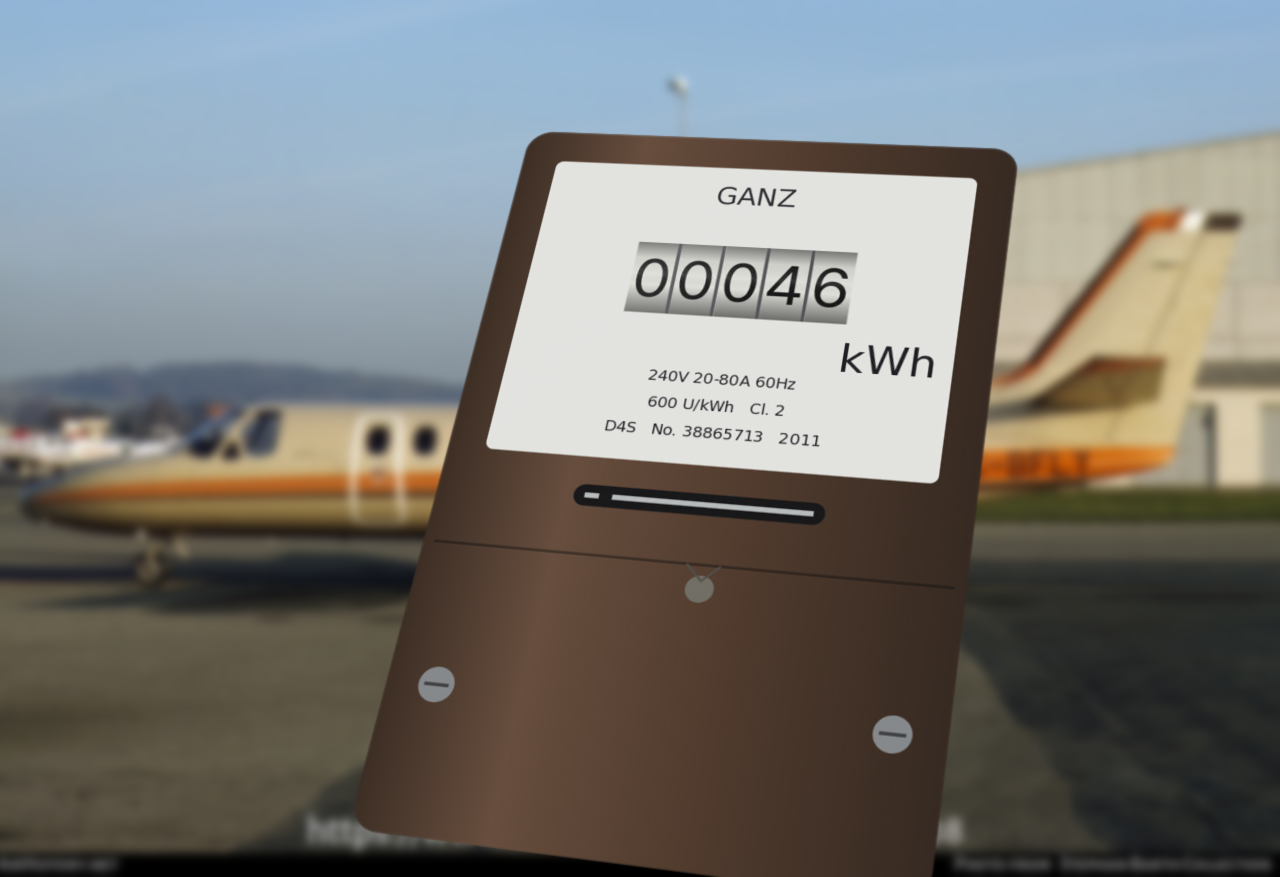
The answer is 46 kWh
